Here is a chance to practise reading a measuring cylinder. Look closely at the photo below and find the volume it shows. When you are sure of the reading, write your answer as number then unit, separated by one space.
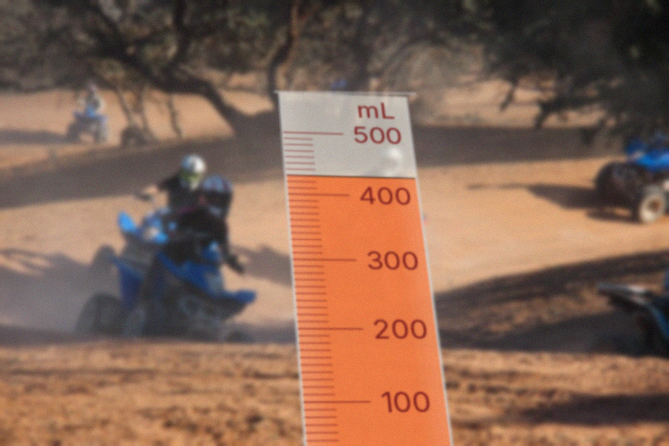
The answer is 430 mL
